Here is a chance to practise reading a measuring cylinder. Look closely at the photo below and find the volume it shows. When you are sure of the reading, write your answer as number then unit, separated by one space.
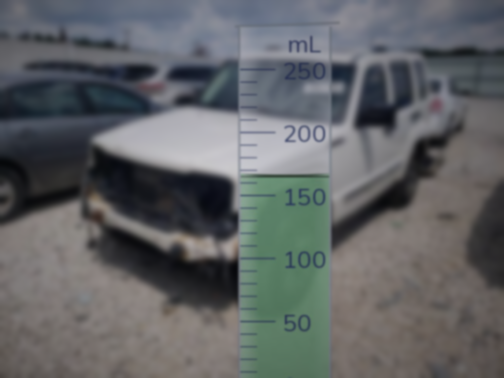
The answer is 165 mL
